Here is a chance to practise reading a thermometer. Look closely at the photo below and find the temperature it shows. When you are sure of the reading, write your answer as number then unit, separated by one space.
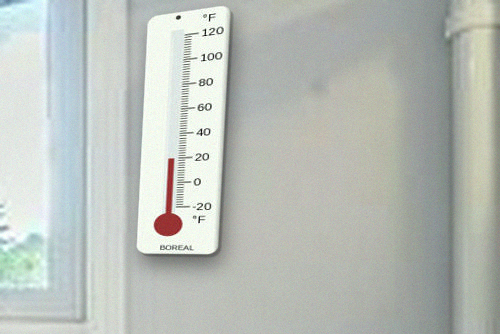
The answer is 20 °F
